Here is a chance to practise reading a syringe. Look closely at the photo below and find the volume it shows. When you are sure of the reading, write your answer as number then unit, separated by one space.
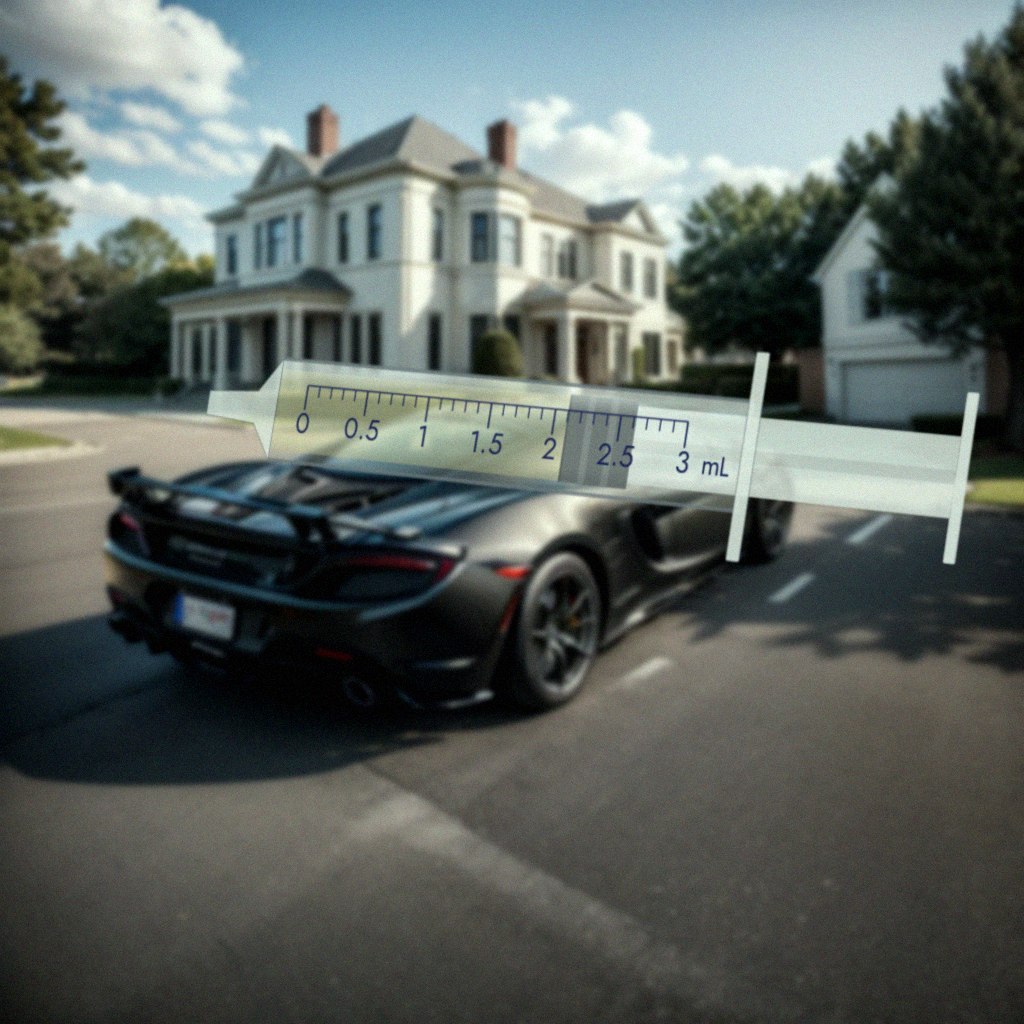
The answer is 2.1 mL
